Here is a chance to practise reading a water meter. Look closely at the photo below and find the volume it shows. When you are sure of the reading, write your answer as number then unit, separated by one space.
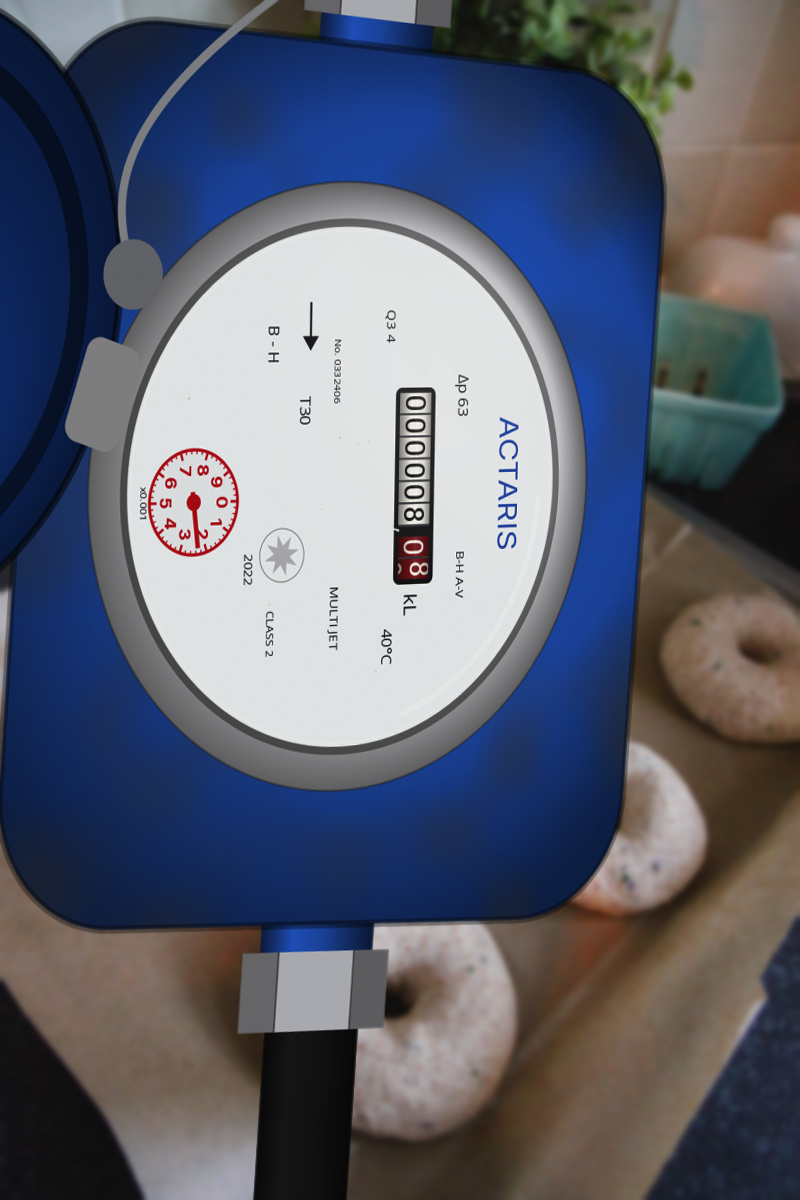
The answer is 8.082 kL
